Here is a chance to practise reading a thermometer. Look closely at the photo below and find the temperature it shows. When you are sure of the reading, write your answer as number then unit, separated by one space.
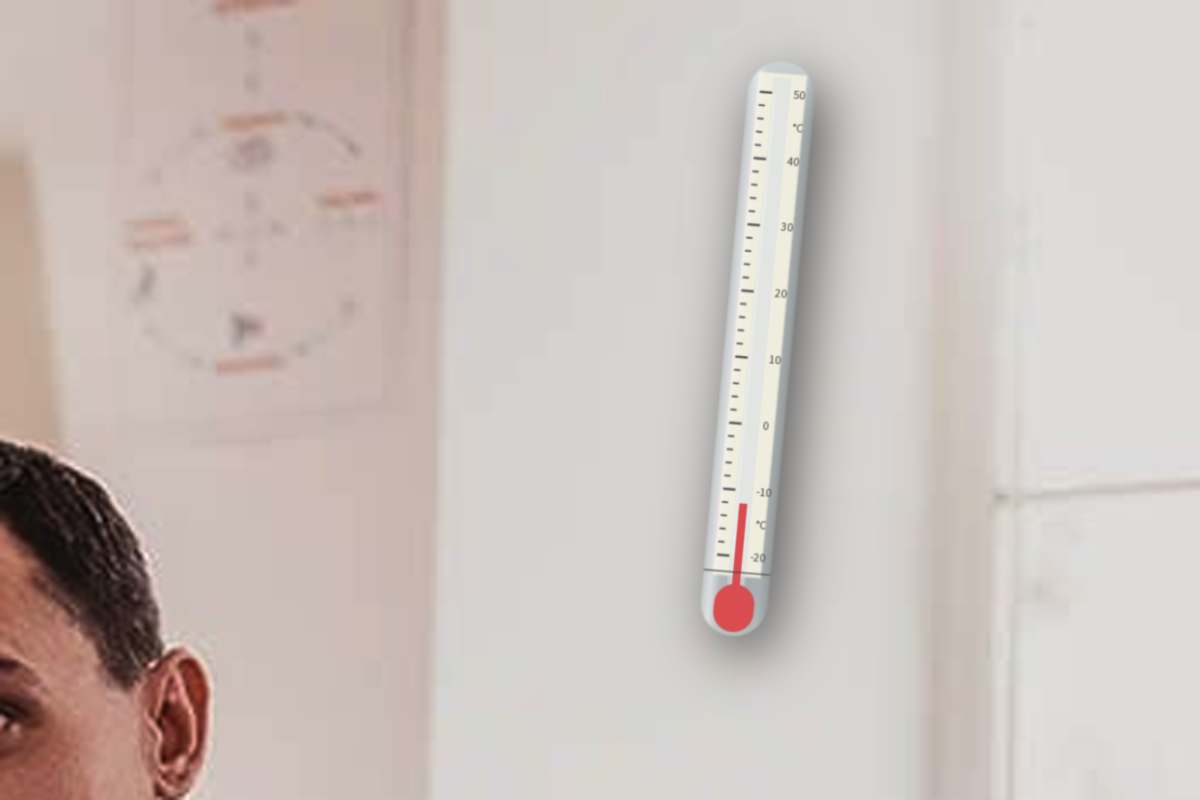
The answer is -12 °C
